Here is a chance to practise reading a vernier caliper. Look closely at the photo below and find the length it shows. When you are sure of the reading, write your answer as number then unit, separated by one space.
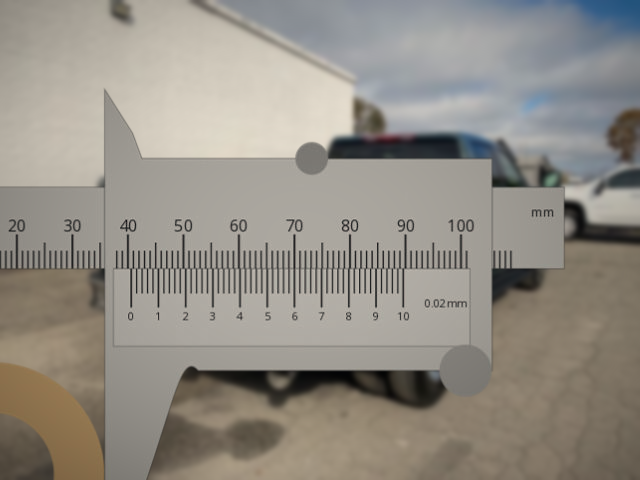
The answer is 40.6 mm
